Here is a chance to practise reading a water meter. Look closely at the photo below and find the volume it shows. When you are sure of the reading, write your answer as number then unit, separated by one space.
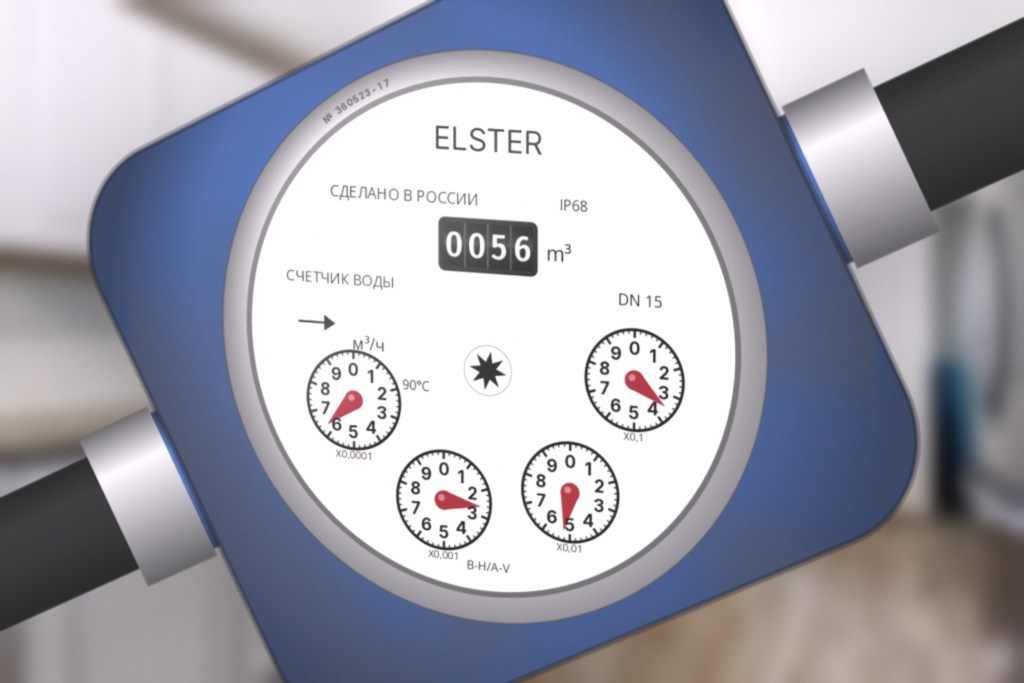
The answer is 56.3526 m³
